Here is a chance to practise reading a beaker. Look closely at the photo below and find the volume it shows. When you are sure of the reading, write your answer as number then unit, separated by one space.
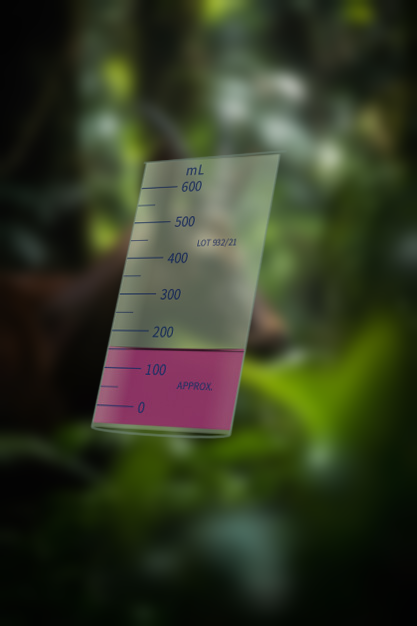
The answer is 150 mL
